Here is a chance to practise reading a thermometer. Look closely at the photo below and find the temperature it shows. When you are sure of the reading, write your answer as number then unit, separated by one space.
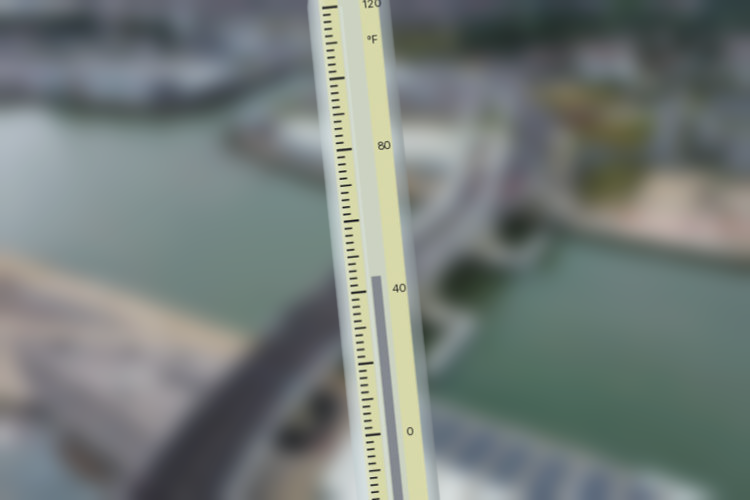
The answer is 44 °F
